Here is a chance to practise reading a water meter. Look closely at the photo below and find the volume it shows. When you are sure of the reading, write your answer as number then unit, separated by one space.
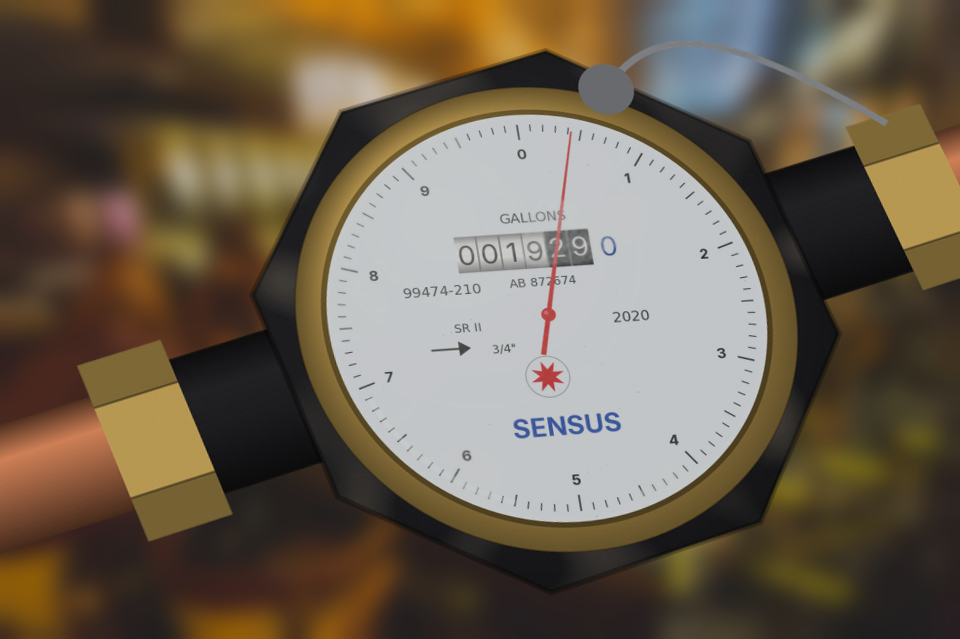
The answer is 19290.4 gal
